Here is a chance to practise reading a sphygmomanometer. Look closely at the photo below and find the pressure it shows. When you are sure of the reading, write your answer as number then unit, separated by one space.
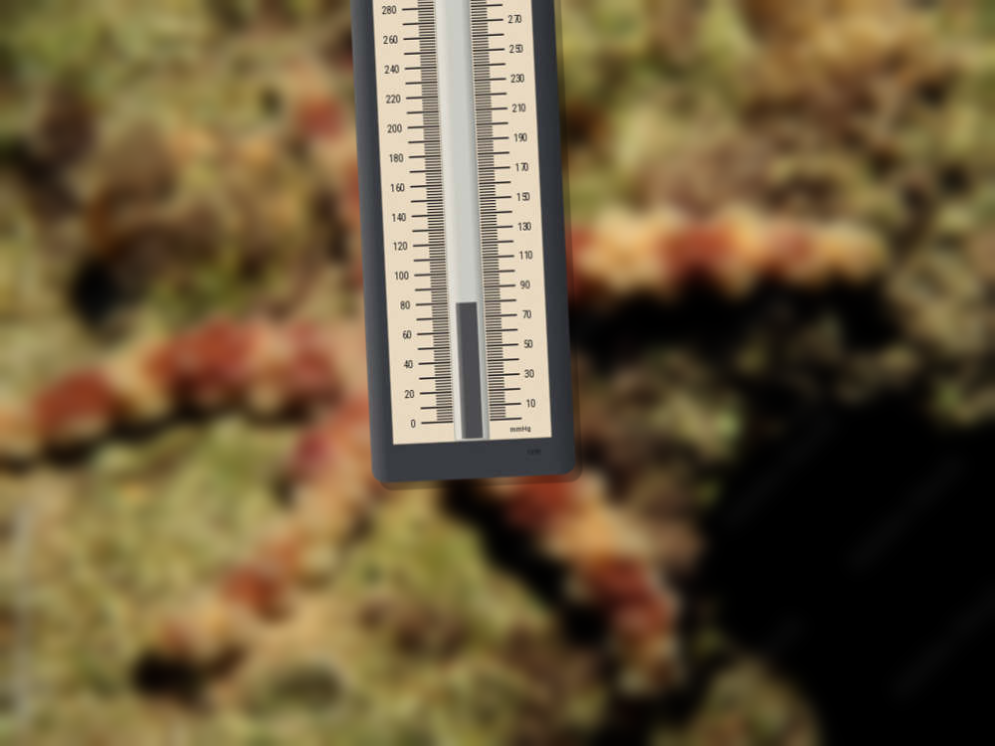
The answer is 80 mmHg
